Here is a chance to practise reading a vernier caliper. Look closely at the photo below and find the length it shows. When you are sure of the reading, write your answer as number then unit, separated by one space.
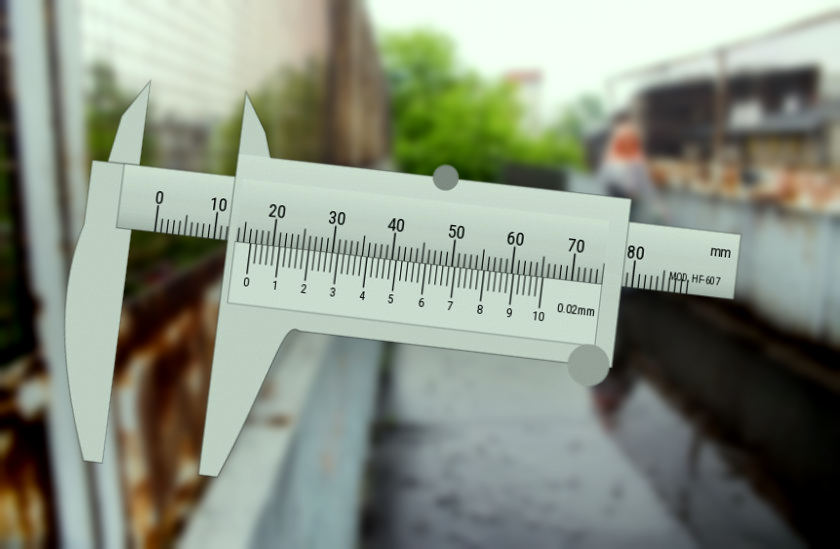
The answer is 16.2 mm
